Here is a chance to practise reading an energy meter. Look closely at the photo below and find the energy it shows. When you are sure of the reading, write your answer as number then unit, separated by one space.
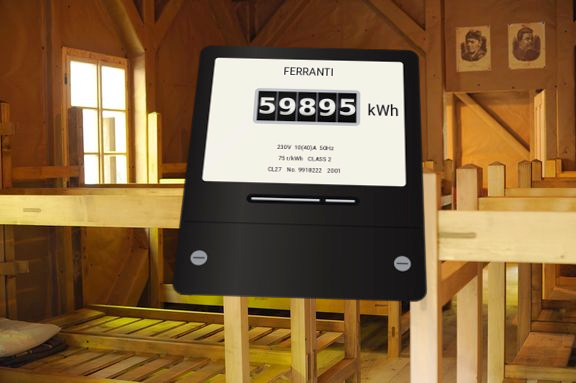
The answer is 59895 kWh
